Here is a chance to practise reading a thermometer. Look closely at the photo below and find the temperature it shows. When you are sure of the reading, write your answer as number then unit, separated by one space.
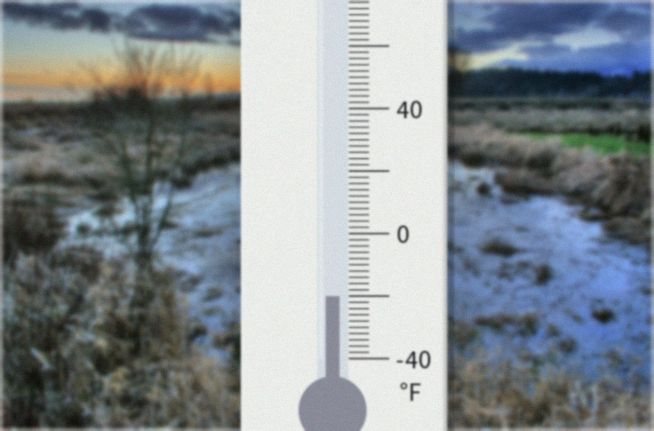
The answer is -20 °F
